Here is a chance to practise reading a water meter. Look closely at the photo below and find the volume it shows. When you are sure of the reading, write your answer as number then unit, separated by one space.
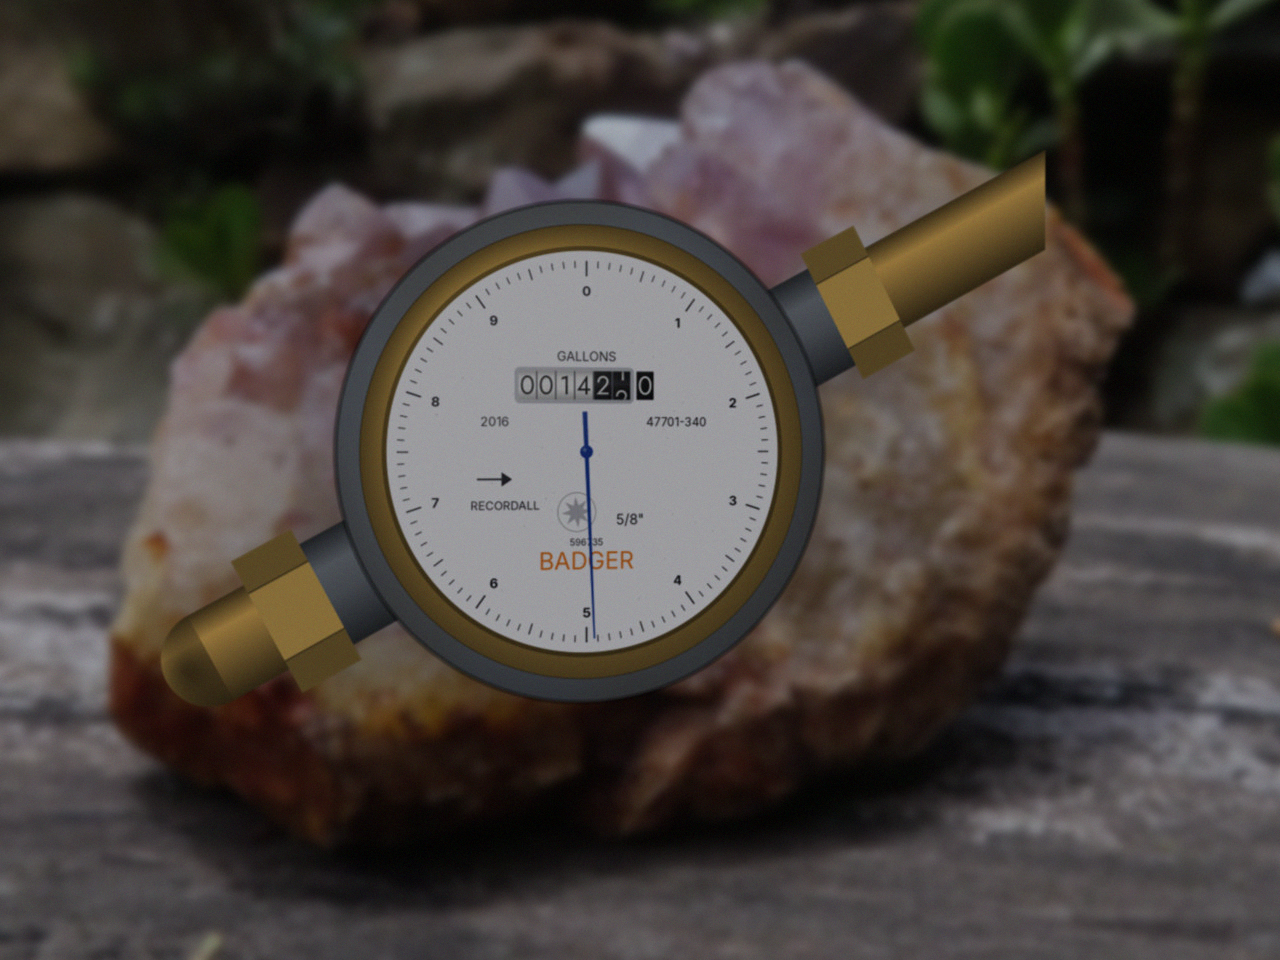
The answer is 14214.9 gal
